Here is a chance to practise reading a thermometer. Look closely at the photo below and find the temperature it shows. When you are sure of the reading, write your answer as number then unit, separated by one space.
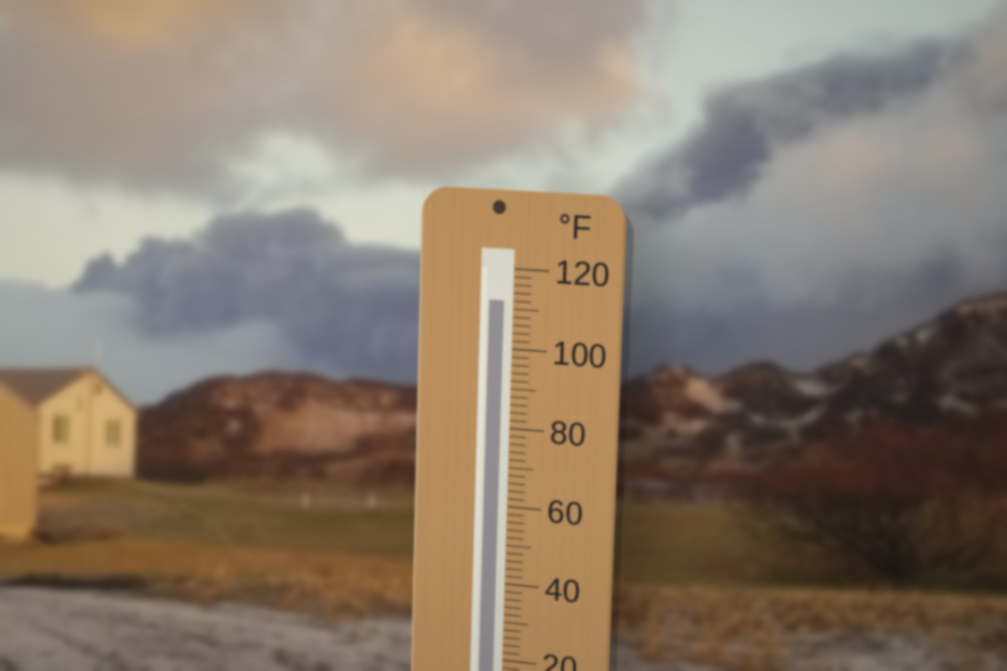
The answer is 112 °F
